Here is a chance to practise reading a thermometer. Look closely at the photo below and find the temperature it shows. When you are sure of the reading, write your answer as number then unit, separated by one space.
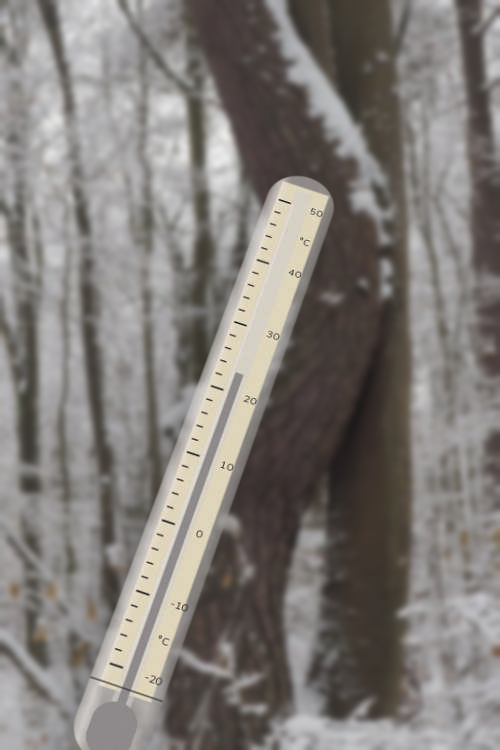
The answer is 23 °C
